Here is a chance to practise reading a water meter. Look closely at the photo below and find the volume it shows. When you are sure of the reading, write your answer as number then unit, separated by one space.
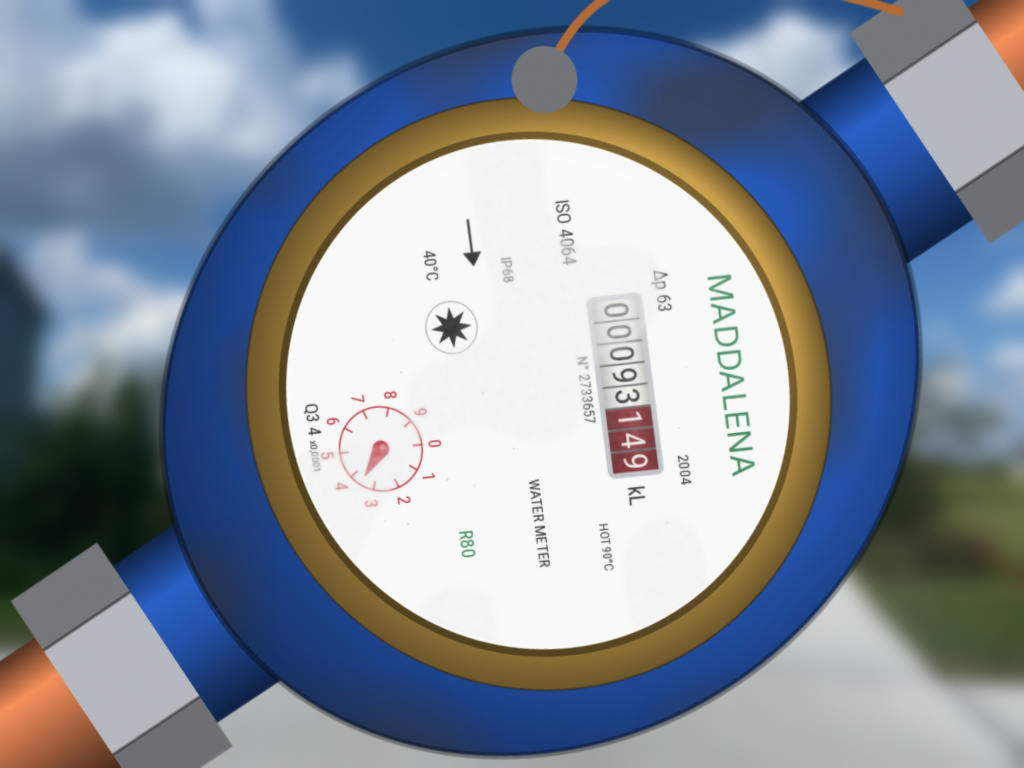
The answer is 93.1493 kL
